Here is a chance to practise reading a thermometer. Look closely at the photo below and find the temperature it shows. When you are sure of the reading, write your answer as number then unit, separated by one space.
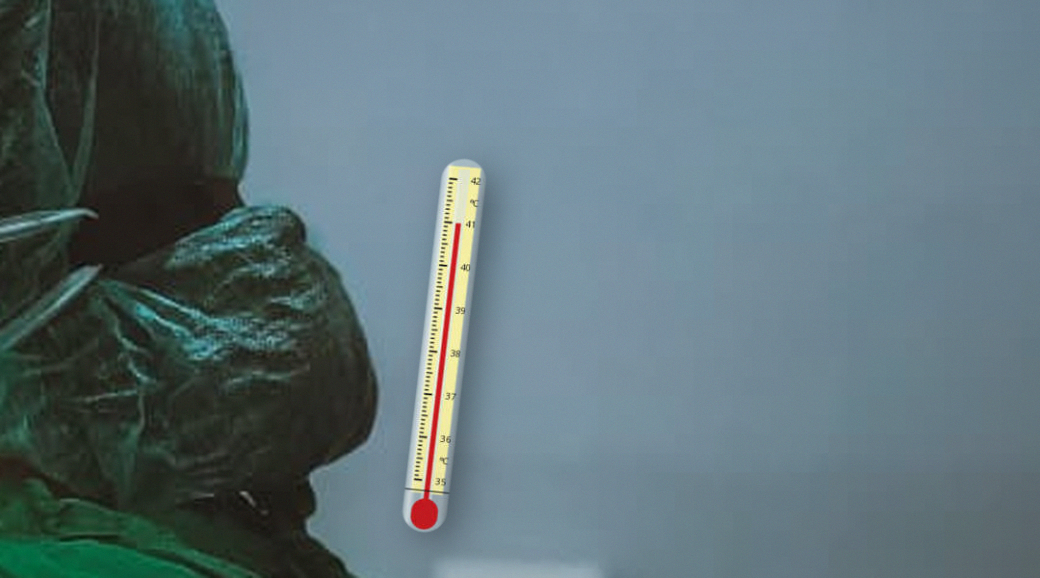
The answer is 41 °C
